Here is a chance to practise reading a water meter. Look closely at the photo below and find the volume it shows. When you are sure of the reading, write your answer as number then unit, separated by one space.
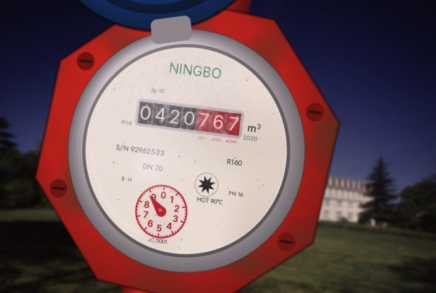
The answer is 420.7678 m³
